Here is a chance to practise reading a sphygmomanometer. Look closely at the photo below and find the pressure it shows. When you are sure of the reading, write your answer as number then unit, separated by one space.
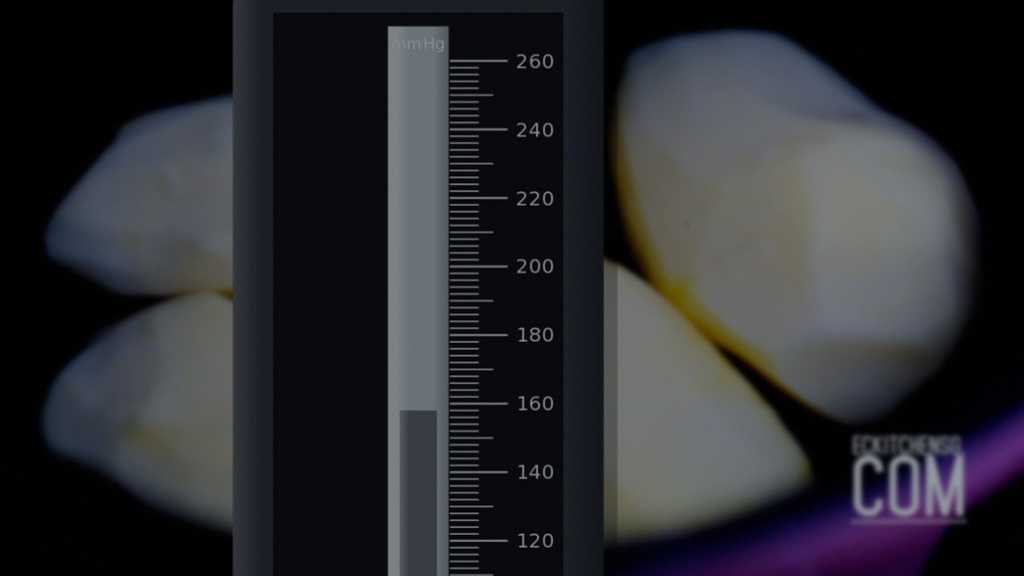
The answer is 158 mmHg
